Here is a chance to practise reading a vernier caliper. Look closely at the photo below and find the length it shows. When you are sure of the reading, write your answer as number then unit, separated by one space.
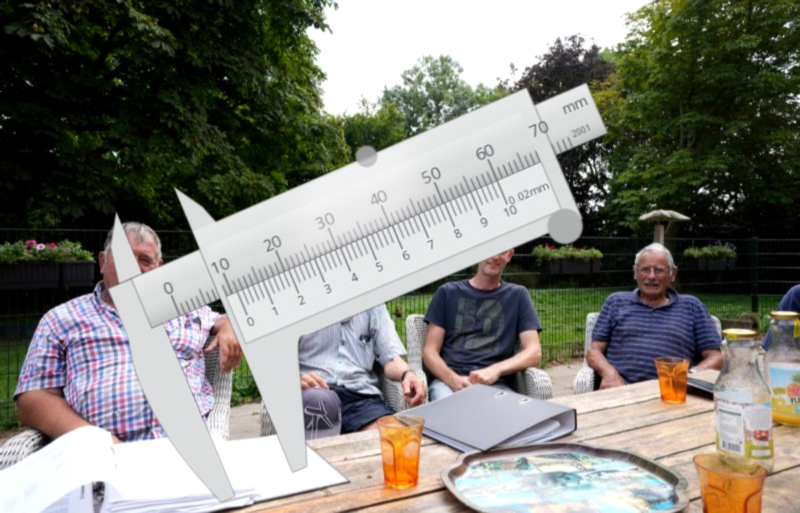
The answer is 11.0 mm
